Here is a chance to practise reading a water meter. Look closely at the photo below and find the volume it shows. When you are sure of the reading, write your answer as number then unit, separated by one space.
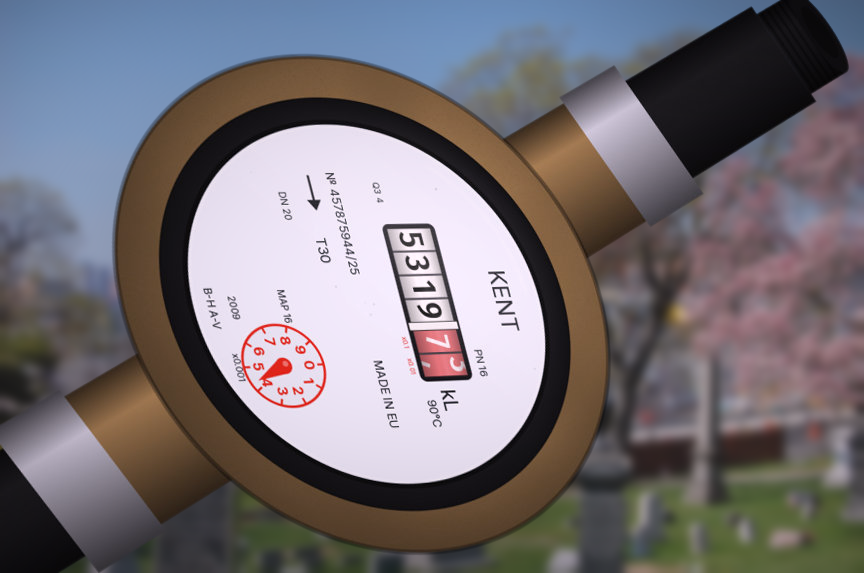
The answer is 5319.734 kL
